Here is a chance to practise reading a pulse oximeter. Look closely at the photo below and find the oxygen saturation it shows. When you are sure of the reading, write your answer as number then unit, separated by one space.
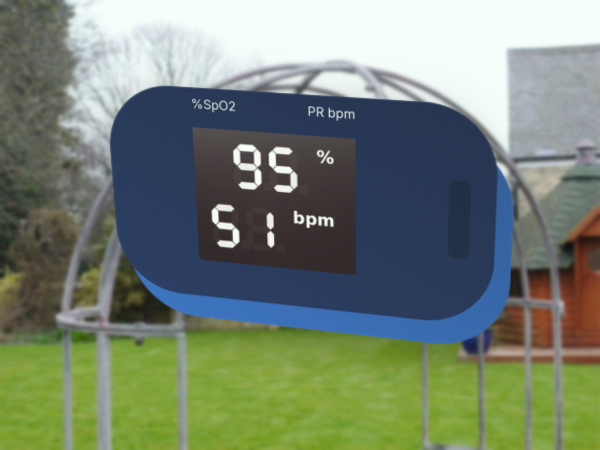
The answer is 95 %
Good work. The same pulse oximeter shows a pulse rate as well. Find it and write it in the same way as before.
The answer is 51 bpm
